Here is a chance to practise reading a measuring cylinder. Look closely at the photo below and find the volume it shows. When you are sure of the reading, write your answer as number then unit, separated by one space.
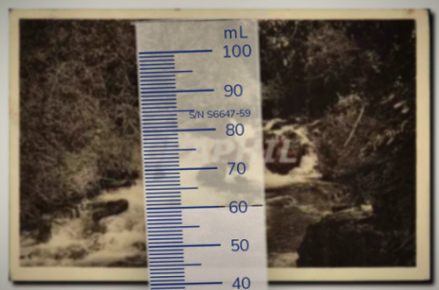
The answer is 60 mL
